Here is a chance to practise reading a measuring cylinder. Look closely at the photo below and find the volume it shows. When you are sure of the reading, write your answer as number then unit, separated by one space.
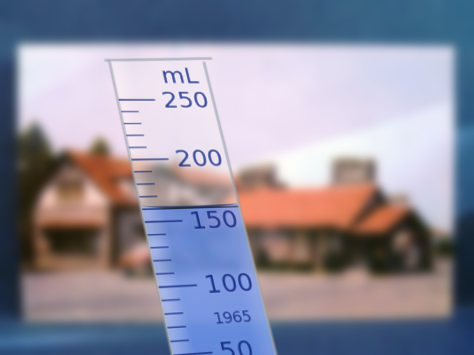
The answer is 160 mL
